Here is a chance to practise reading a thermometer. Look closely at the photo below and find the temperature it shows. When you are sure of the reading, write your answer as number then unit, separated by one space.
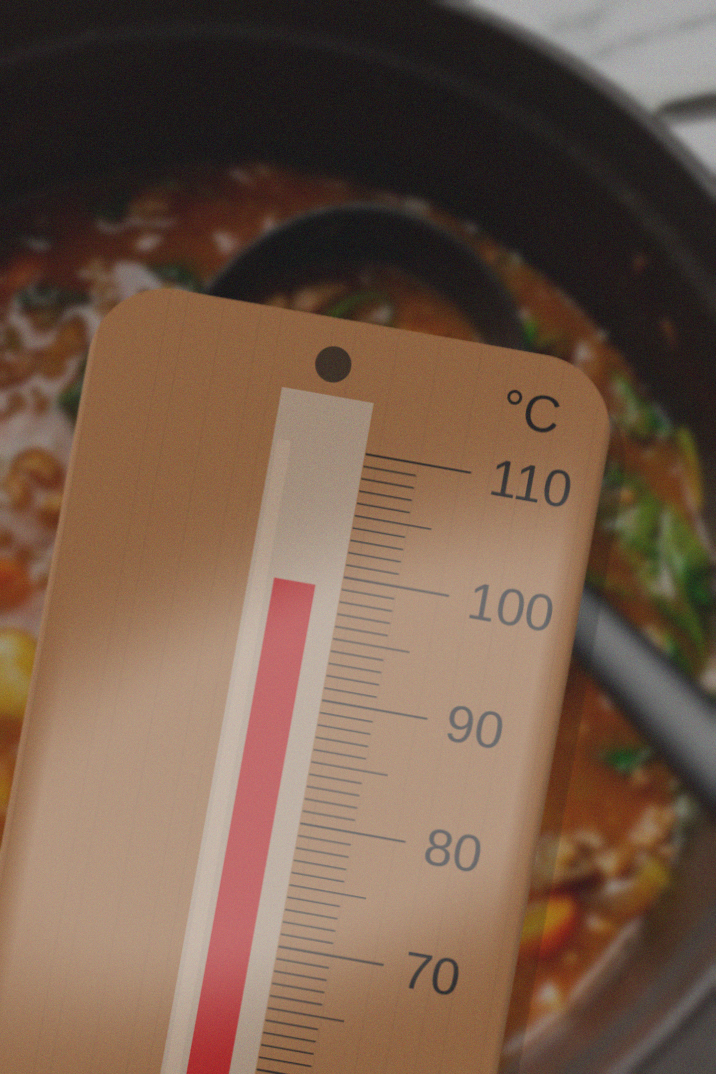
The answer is 99 °C
